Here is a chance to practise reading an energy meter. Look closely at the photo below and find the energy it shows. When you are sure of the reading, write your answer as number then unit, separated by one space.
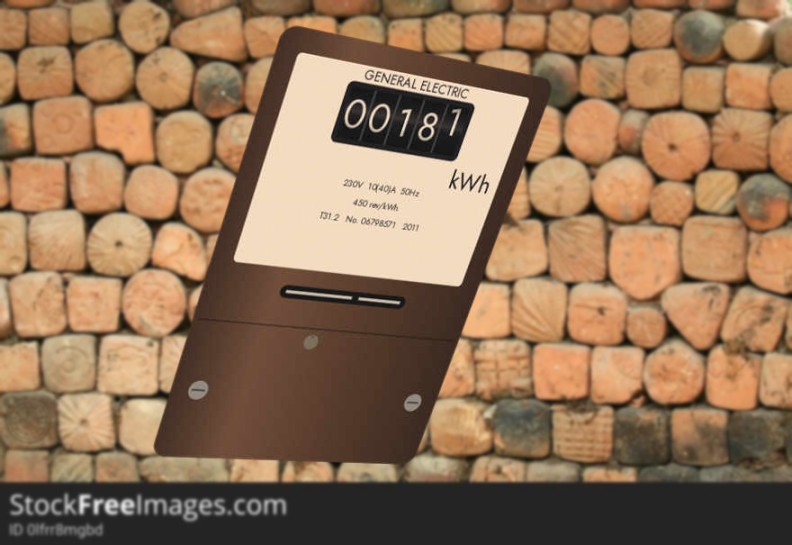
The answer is 181 kWh
